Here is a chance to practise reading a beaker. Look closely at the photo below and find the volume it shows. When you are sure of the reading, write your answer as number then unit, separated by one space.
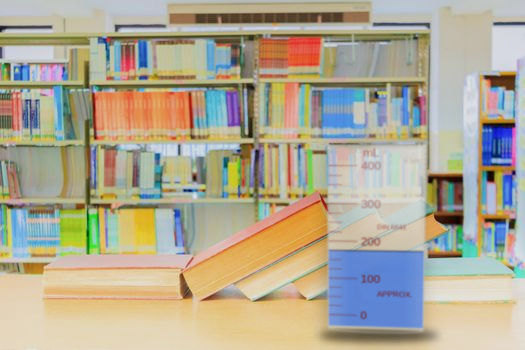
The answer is 175 mL
